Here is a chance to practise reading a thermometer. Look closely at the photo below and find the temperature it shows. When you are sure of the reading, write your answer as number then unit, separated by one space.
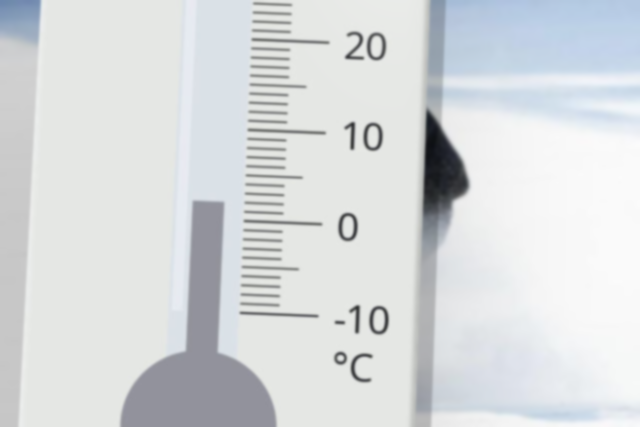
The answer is 2 °C
